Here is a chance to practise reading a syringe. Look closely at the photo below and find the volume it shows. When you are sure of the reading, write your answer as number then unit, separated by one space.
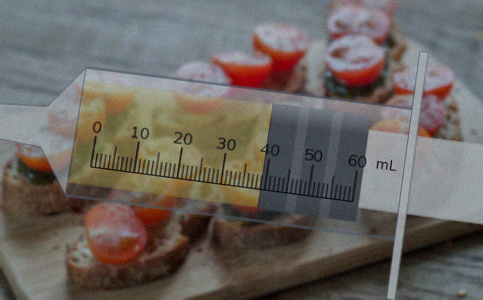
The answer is 39 mL
